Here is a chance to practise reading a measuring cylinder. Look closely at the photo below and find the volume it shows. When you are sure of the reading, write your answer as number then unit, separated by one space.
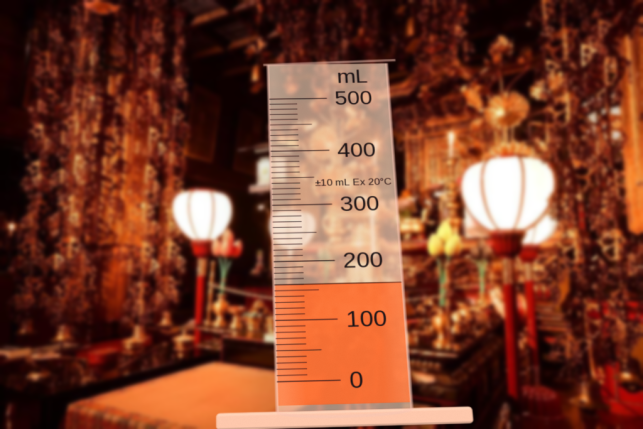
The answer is 160 mL
